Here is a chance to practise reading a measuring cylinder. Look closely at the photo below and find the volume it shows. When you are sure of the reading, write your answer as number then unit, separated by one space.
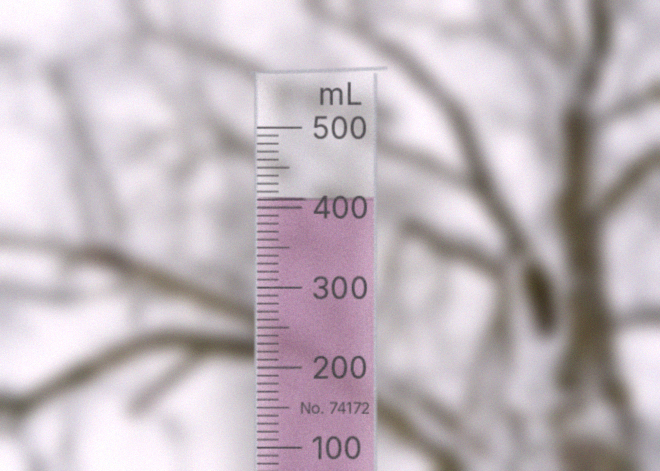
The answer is 410 mL
